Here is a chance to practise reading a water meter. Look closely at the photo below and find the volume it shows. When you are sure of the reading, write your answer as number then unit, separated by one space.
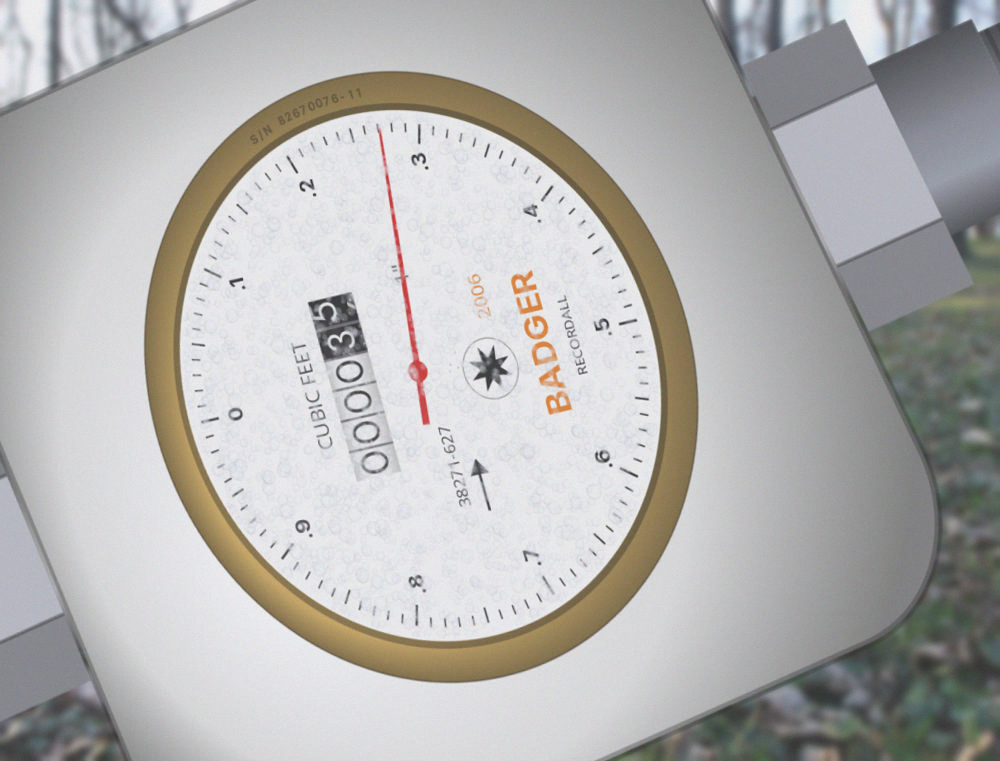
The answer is 35.27 ft³
